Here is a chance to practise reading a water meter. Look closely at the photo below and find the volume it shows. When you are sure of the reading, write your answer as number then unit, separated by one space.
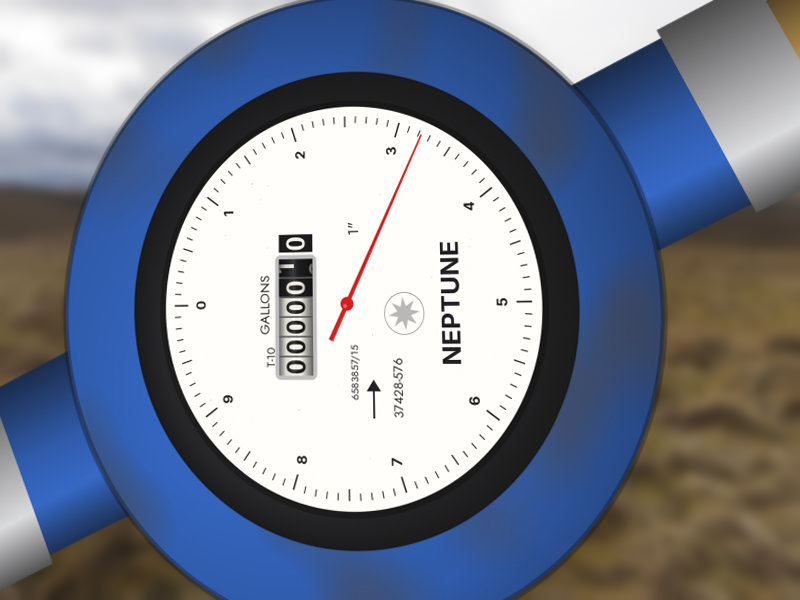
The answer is 13.2 gal
